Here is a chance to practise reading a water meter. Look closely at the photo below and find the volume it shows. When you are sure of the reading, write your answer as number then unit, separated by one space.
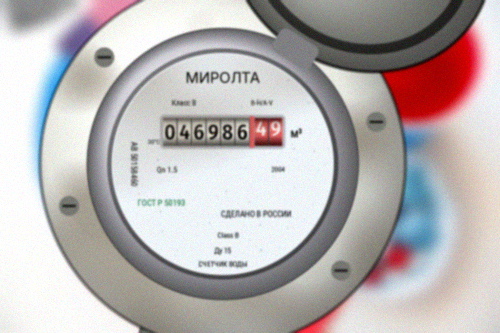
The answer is 46986.49 m³
